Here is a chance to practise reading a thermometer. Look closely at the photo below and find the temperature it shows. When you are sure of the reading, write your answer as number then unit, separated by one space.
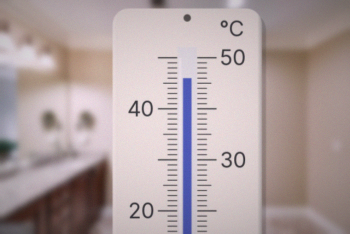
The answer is 46 °C
